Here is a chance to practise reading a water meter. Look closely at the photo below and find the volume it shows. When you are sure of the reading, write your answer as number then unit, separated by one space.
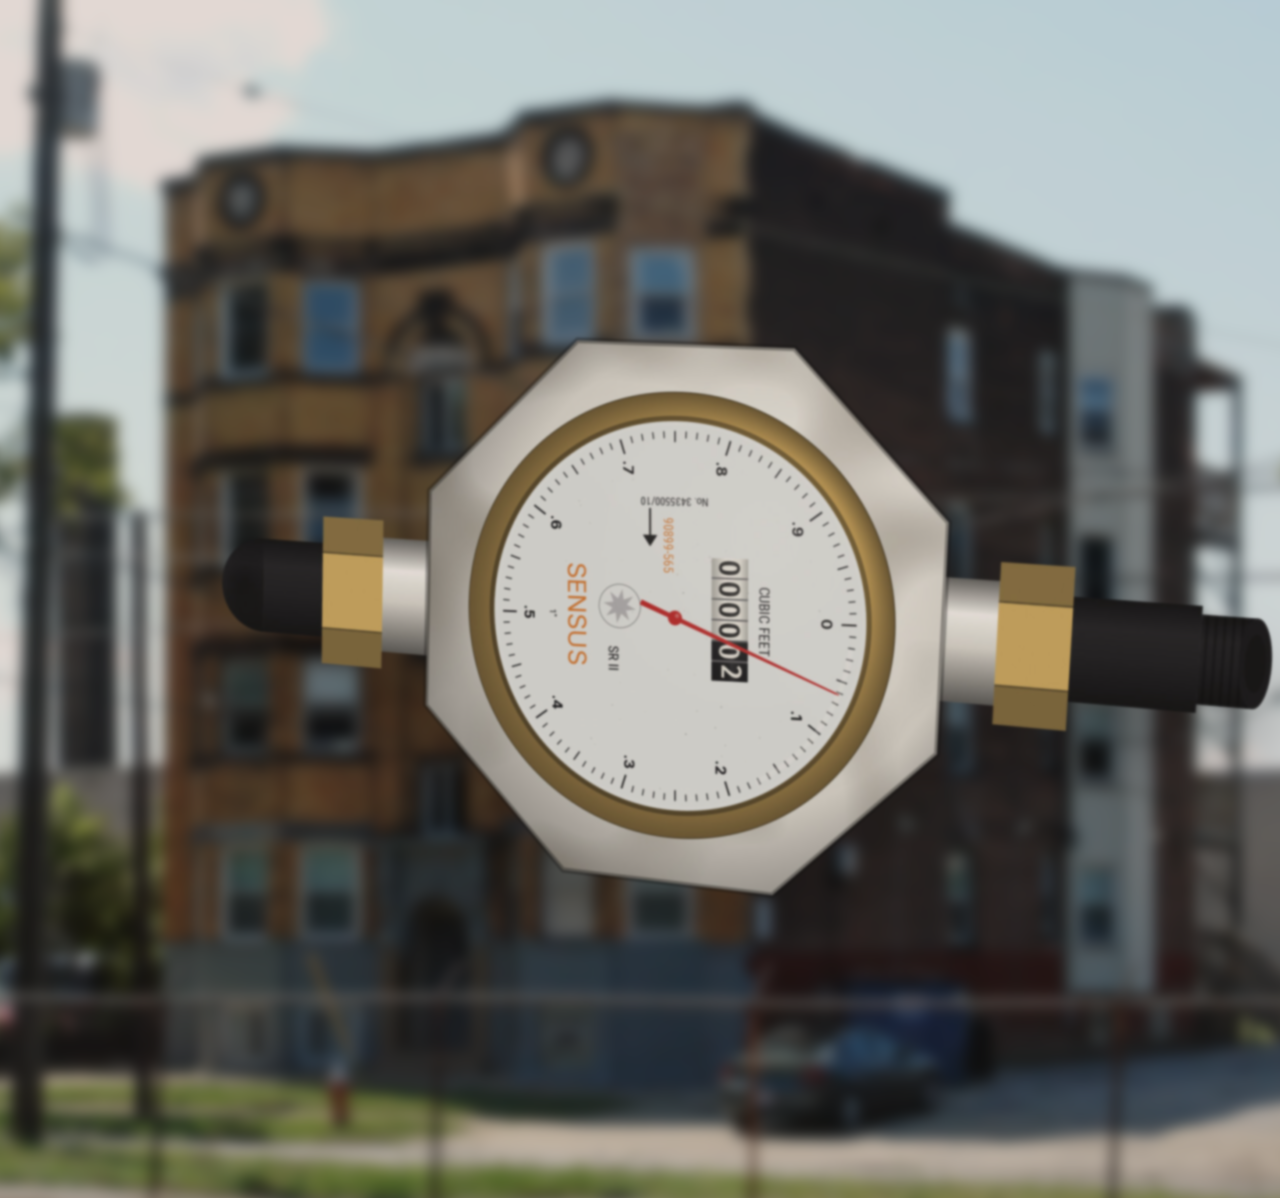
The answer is 2.06 ft³
